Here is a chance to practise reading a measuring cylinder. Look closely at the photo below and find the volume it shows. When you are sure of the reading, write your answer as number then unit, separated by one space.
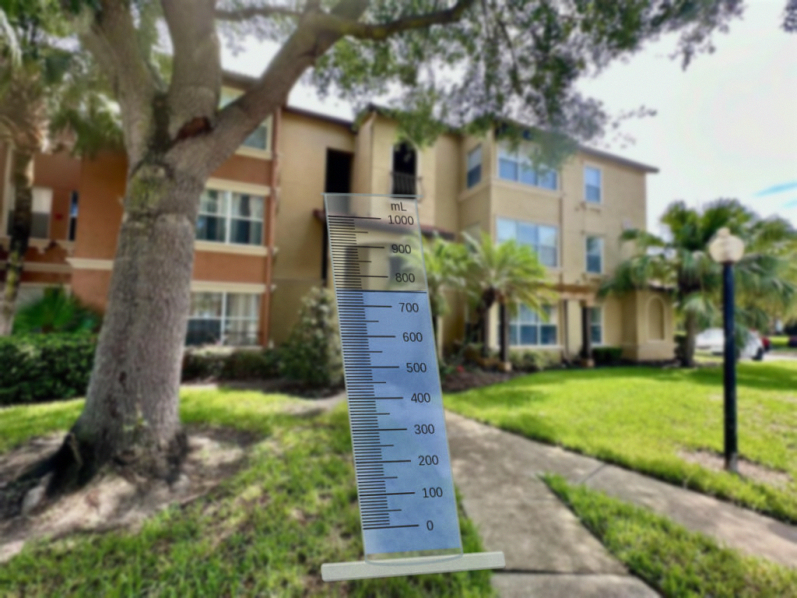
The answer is 750 mL
